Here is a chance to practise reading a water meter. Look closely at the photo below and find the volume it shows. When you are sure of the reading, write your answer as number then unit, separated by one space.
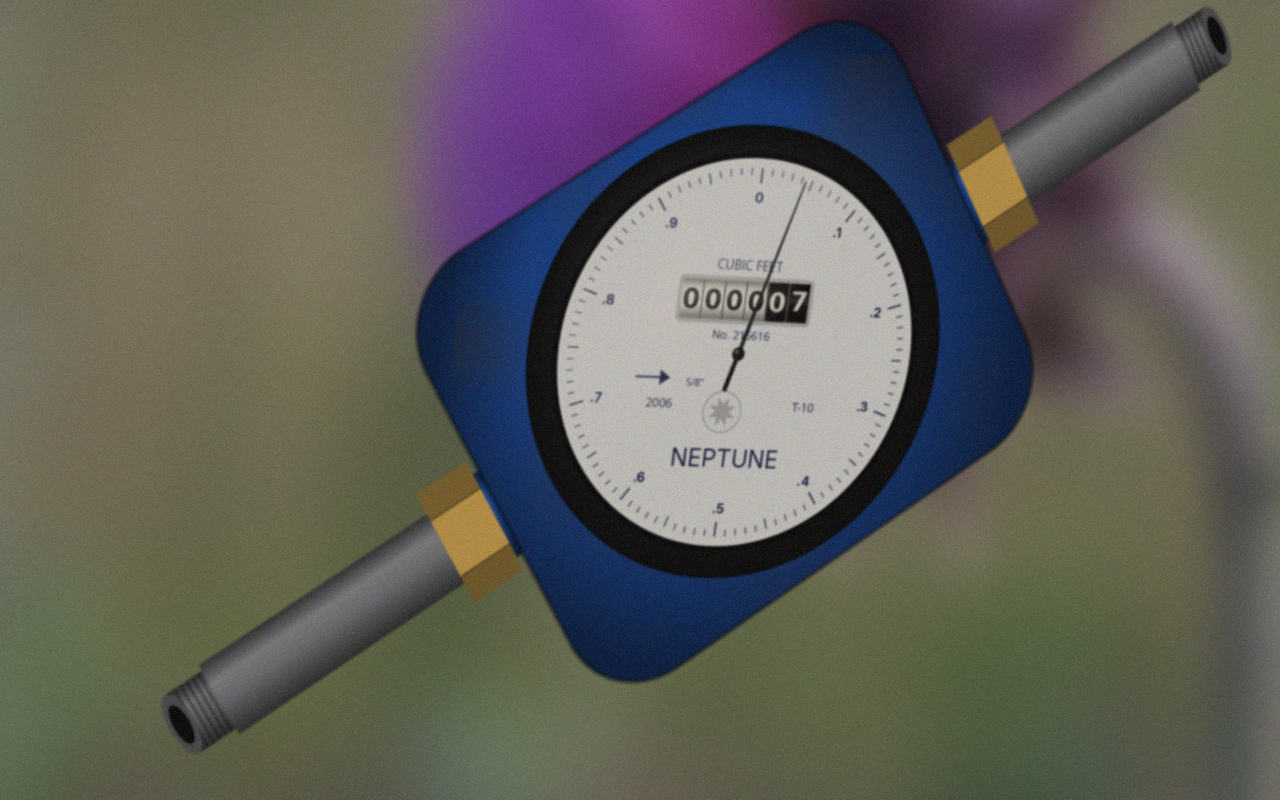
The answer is 7.04 ft³
